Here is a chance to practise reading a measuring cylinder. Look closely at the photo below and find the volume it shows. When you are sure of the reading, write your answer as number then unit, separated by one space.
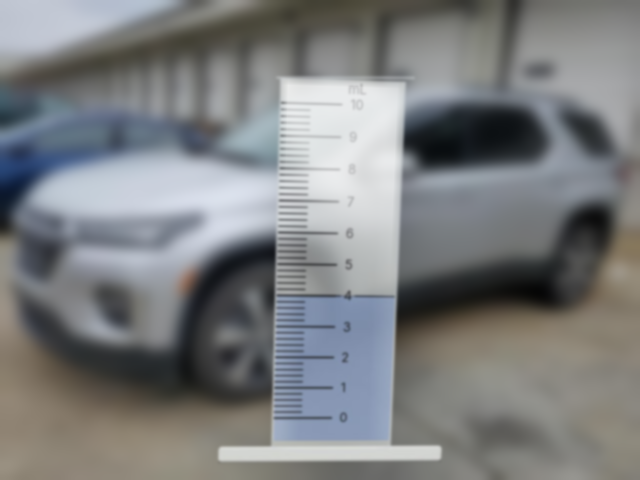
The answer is 4 mL
